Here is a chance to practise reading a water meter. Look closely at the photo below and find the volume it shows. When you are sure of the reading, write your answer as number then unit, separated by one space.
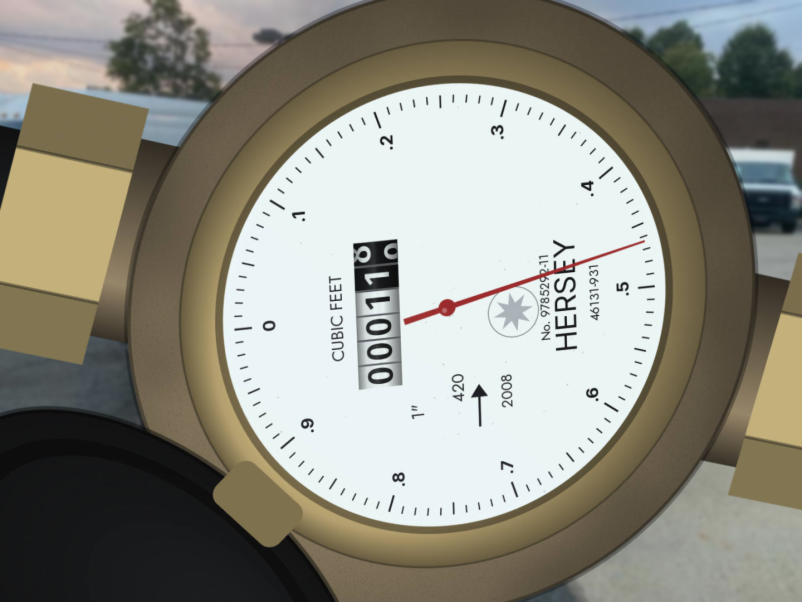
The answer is 118.46 ft³
